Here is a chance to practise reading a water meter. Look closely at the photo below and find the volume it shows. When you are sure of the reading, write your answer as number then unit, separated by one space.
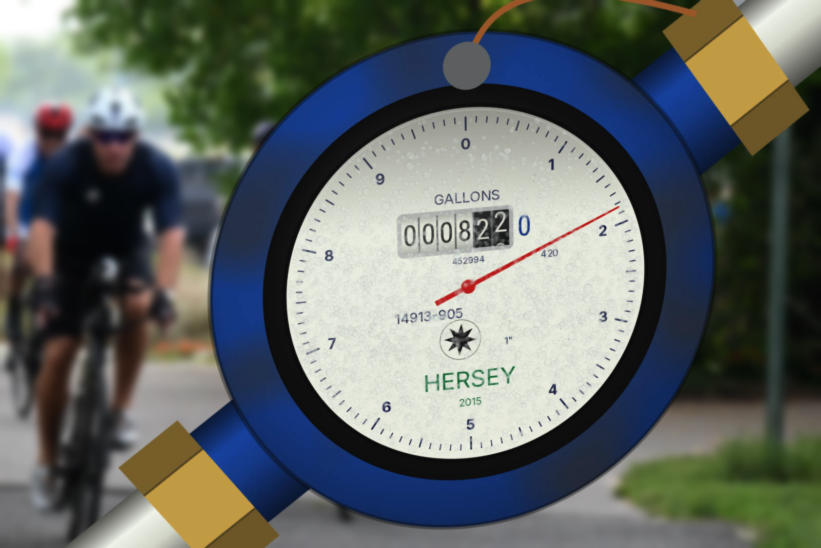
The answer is 8221.8 gal
